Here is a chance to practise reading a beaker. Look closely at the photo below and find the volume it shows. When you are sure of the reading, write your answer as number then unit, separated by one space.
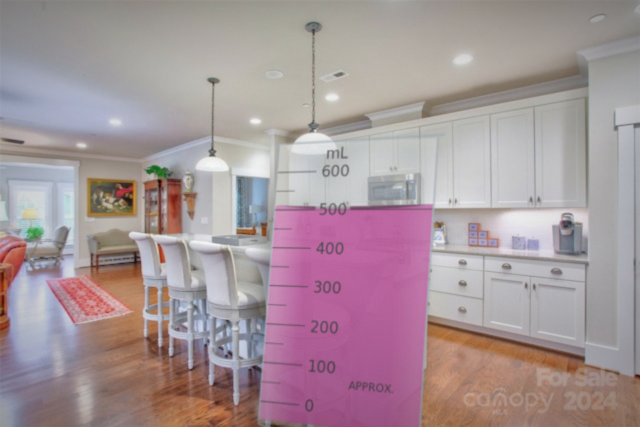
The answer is 500 mL
